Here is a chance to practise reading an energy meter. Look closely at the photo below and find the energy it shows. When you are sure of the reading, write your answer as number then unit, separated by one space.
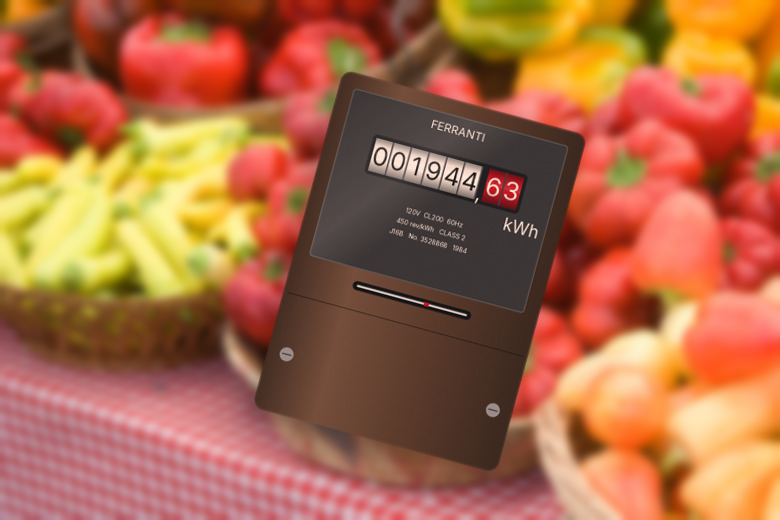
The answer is 1944.63 kWh
